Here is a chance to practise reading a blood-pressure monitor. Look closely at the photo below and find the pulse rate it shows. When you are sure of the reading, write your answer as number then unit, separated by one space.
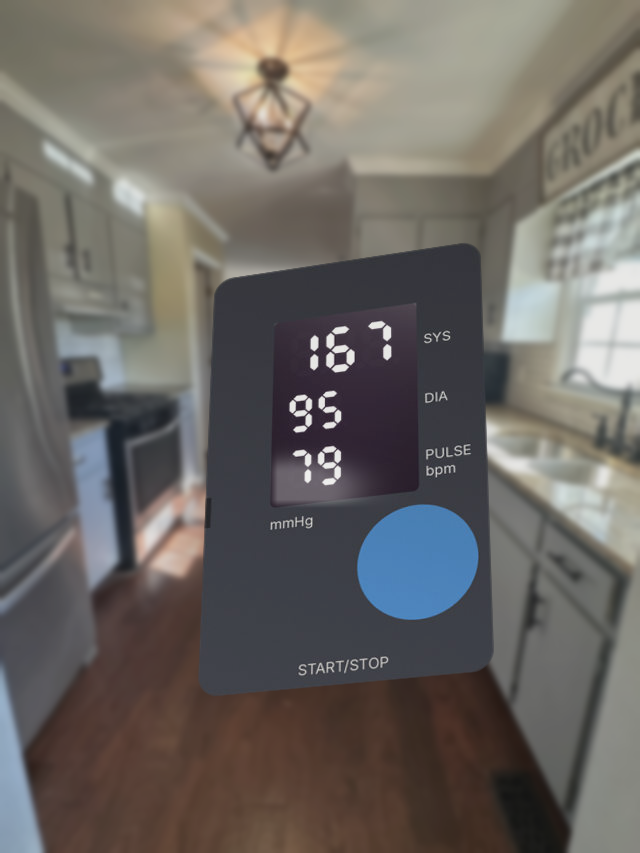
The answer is 79 bpm
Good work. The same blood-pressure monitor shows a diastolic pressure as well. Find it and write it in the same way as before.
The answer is 95 mmHg
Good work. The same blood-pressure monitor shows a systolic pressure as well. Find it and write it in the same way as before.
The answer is 167 mmHg
